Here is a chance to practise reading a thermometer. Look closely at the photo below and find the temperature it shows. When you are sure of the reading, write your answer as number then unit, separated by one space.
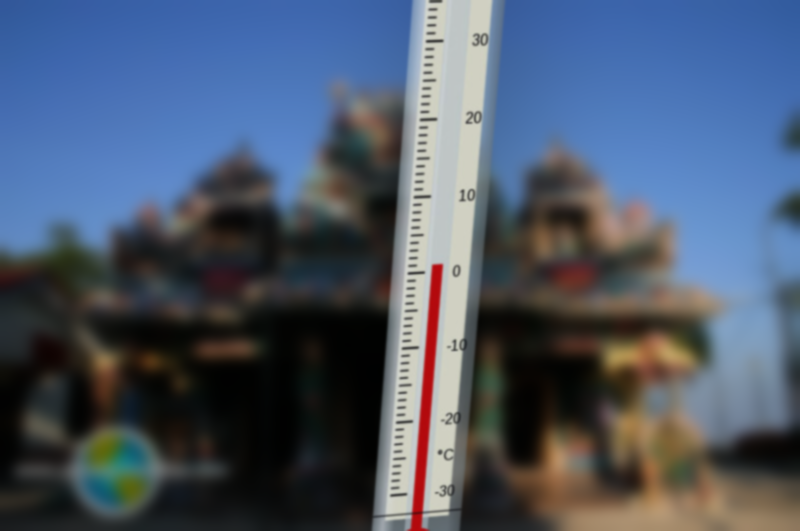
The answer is 1 °C
